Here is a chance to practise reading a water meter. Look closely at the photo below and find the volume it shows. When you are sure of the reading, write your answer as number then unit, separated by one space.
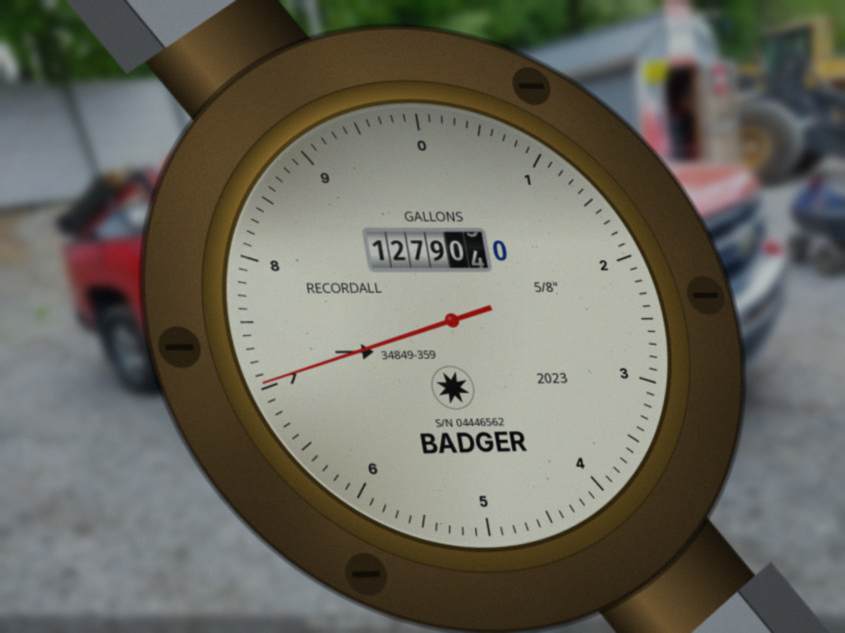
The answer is 1279037.0 gal
